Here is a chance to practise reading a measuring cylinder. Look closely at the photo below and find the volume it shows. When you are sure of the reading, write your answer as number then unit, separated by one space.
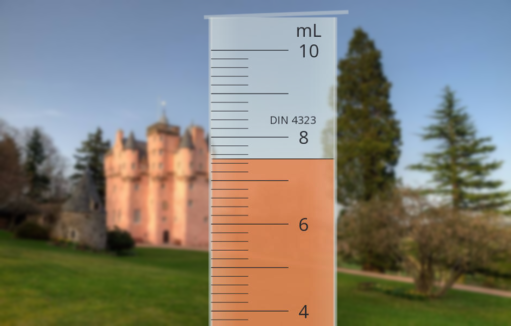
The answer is 7.5 mL
